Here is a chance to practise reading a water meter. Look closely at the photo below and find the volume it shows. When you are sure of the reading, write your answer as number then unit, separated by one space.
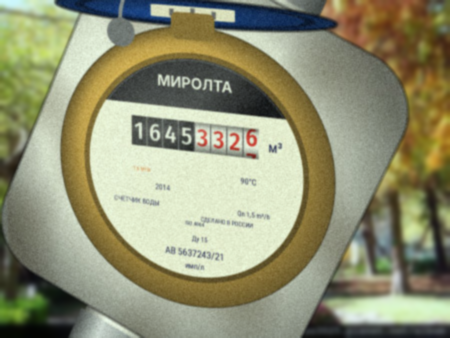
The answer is 1645.3326 m³
